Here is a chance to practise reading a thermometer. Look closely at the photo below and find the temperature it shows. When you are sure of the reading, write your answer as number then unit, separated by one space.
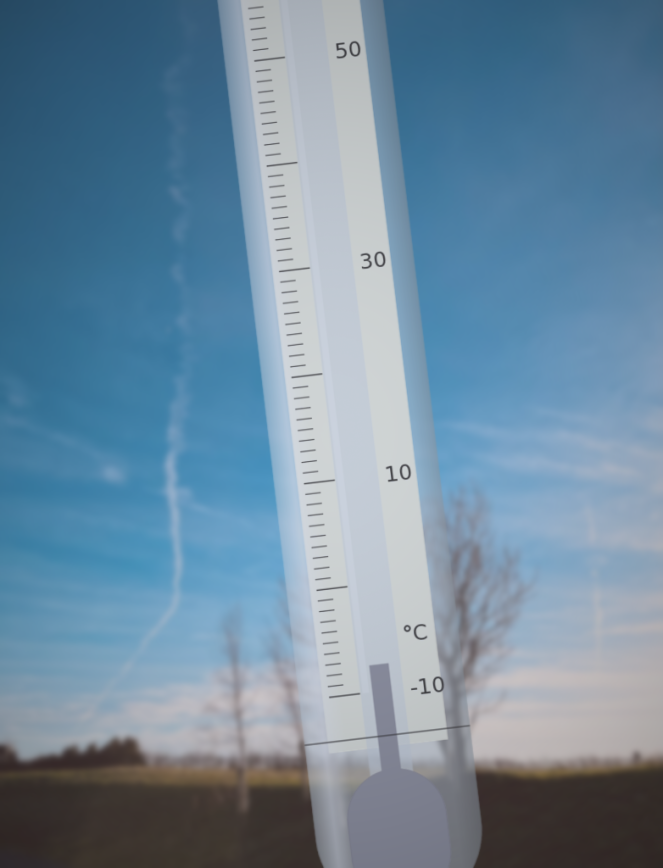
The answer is -7.5 °C
